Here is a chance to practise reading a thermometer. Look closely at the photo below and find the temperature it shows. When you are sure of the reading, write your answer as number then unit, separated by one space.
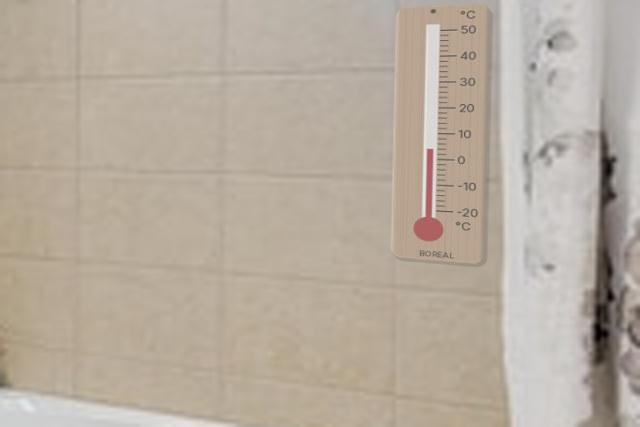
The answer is 4 °C
